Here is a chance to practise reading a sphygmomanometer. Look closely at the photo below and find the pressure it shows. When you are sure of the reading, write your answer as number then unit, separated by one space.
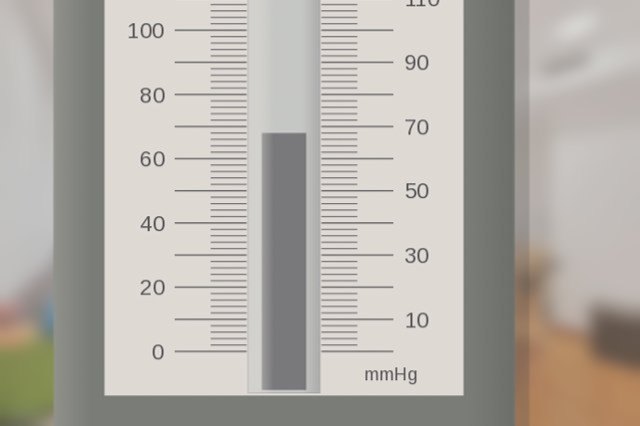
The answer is 68 mmHg
